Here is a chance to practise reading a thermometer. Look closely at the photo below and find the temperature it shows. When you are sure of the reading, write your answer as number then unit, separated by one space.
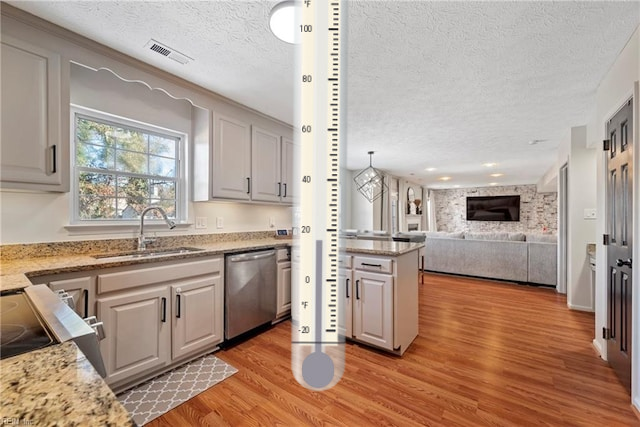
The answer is 16 °F
